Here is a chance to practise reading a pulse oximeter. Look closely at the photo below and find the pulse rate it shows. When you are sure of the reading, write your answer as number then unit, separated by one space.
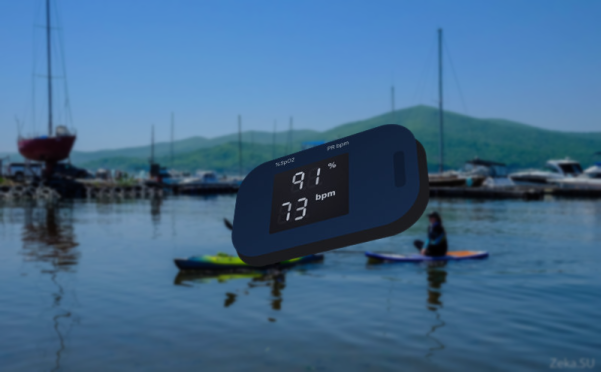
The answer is 73 bpm
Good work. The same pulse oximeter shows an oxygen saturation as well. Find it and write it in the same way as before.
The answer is 91 %
